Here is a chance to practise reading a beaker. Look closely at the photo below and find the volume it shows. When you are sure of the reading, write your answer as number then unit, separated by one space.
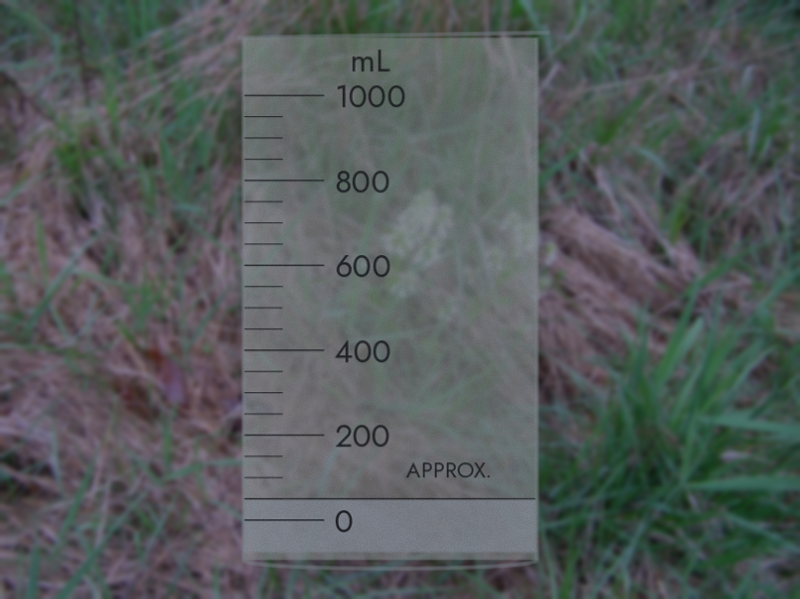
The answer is 50 mL
